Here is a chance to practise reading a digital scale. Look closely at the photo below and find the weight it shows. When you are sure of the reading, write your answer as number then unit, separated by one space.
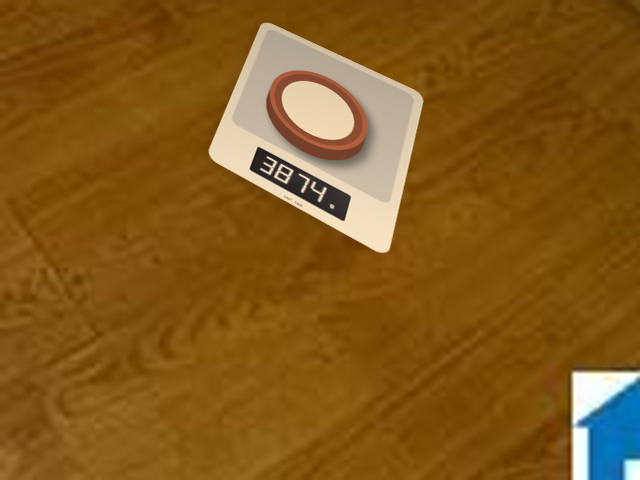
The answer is 3874 g
